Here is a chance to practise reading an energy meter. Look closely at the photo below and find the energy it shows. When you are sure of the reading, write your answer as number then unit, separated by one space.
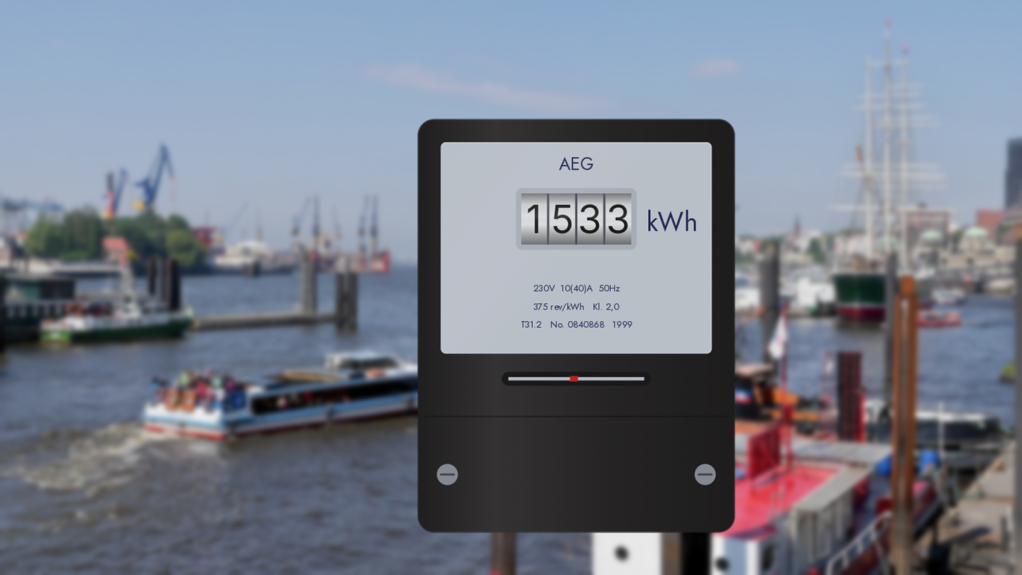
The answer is 1533 kWh
